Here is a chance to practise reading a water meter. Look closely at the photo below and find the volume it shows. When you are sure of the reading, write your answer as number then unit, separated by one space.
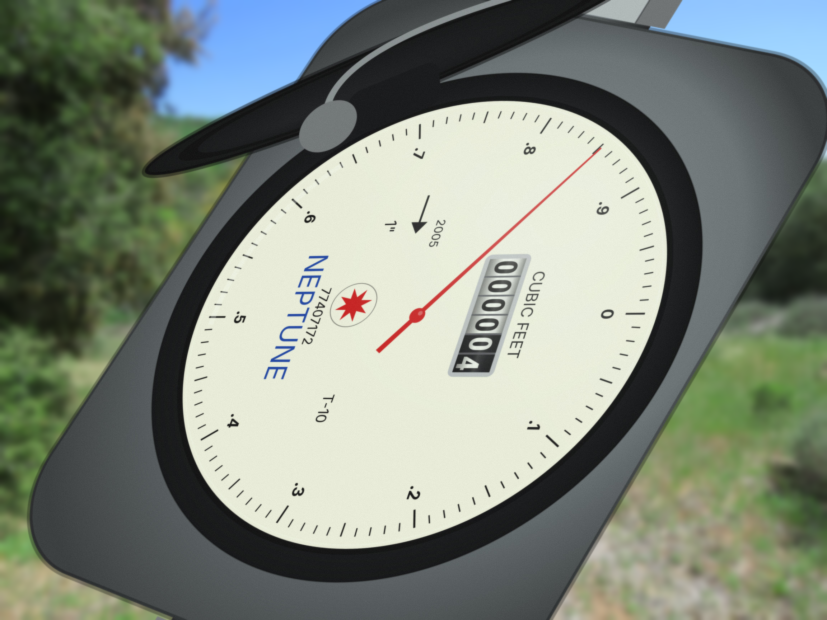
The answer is 3.85 ft³
